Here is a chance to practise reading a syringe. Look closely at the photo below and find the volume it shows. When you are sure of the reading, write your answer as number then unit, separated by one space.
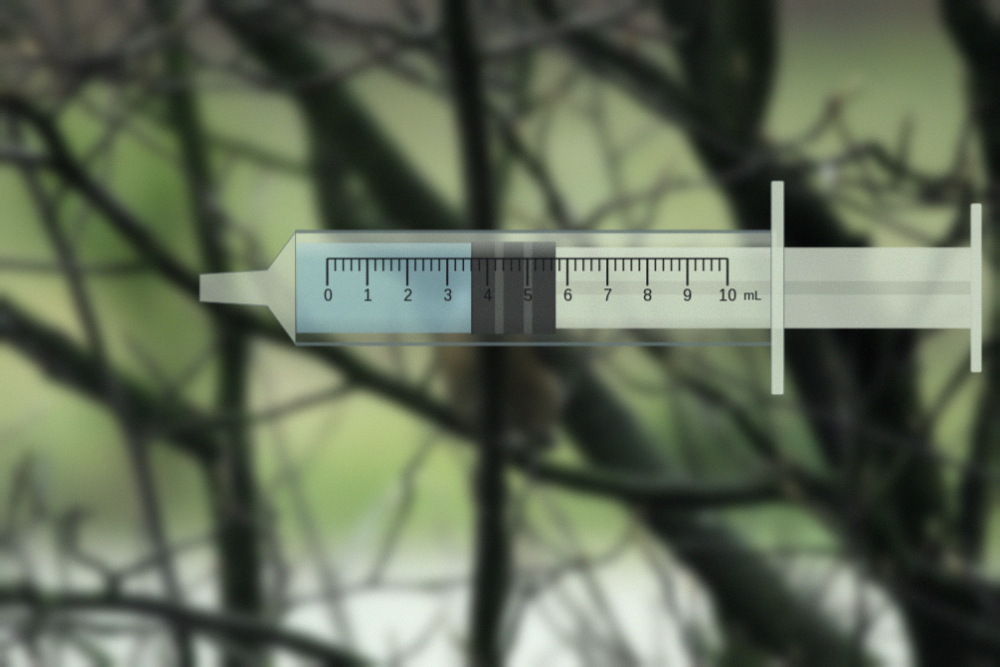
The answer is 3.6 mL
